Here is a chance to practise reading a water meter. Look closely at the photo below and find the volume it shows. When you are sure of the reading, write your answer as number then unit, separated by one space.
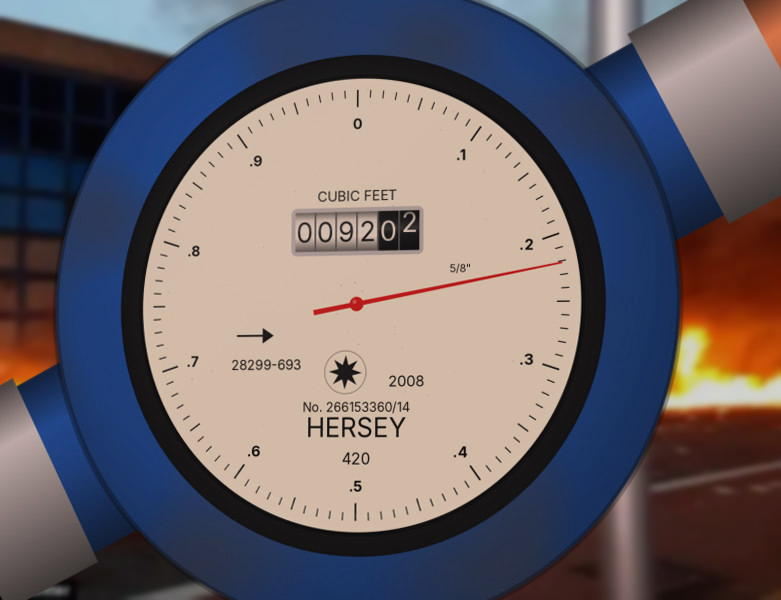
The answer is 9202.22 ft³
